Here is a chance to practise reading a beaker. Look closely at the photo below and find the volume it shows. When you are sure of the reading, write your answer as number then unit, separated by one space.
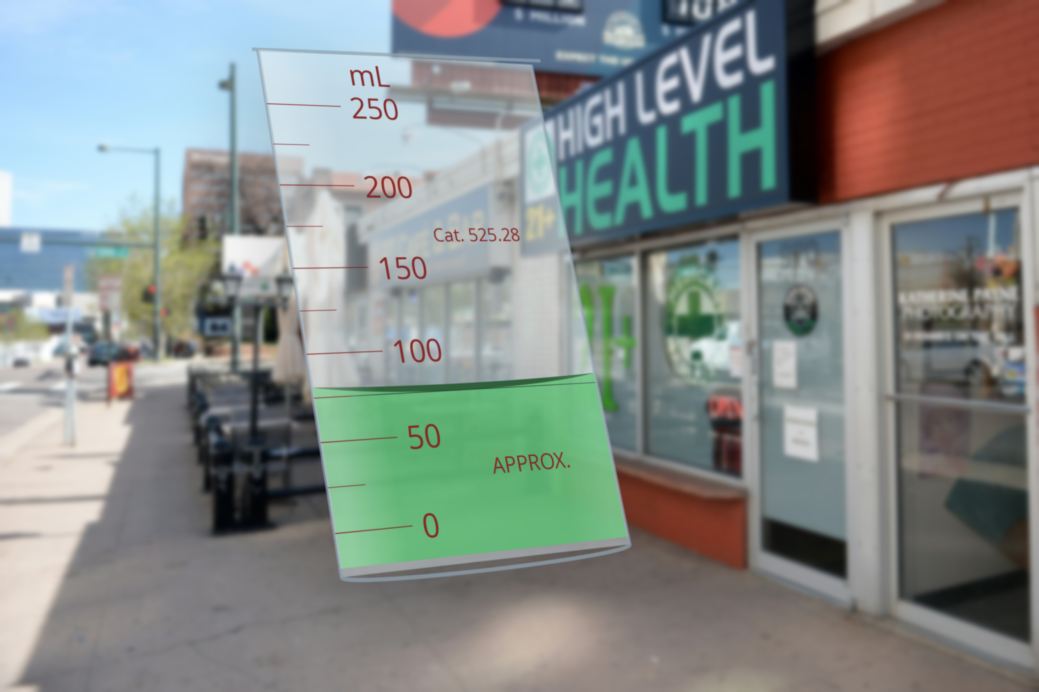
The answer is 75 mL
